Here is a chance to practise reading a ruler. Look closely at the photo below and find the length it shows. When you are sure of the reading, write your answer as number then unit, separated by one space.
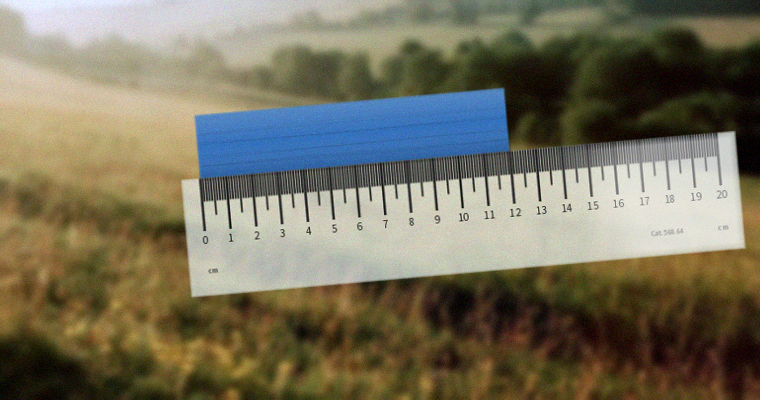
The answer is 12 cm
